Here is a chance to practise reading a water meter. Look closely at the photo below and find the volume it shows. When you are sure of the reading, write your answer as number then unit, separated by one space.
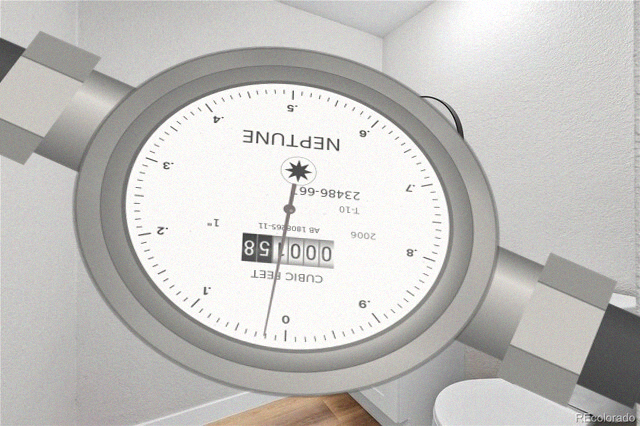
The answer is 158.02 ft³
